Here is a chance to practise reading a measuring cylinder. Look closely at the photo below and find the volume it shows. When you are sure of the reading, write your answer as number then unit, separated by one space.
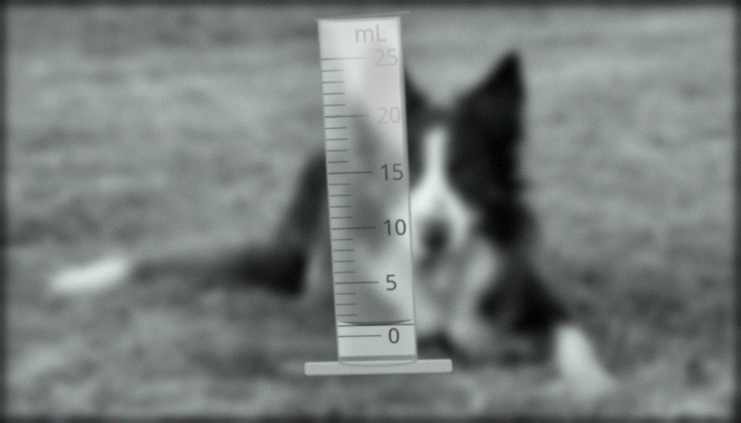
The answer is 1 mL
